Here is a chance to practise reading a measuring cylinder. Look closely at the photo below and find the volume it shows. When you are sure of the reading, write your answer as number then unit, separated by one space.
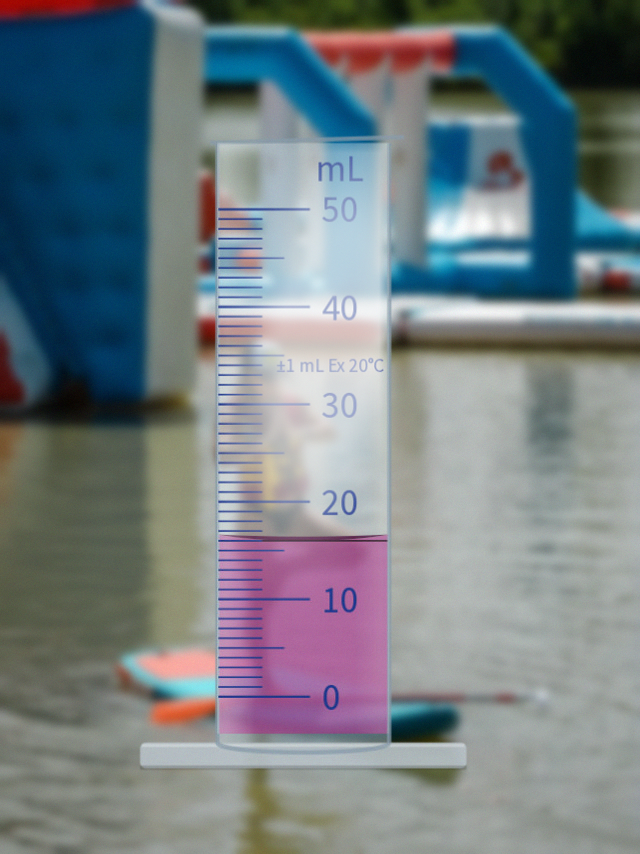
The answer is 16 mL
